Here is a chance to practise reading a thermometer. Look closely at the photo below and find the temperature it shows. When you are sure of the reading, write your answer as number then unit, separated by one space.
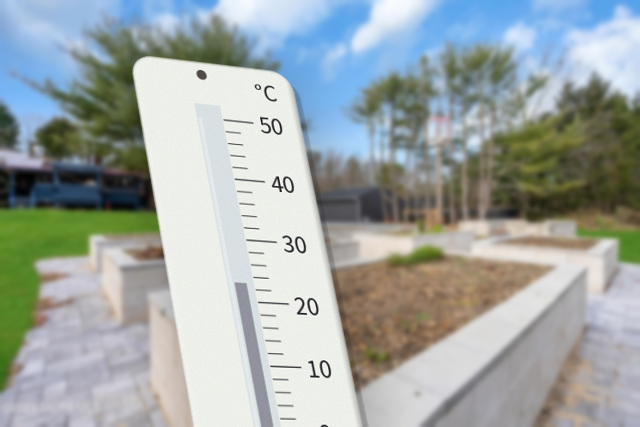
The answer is 23 °C
